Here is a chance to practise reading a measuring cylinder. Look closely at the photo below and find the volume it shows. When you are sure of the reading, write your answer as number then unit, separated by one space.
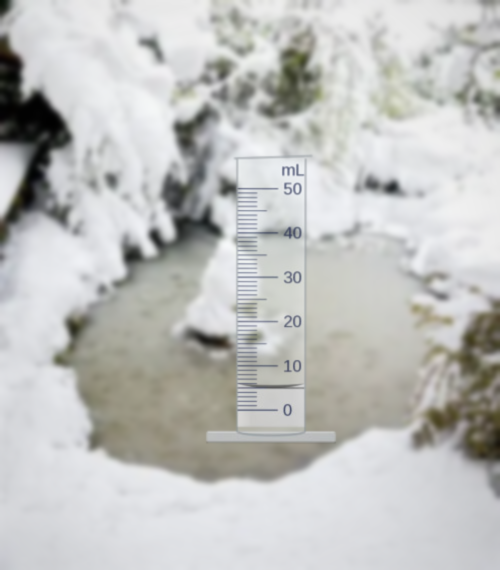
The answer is 5 mL
